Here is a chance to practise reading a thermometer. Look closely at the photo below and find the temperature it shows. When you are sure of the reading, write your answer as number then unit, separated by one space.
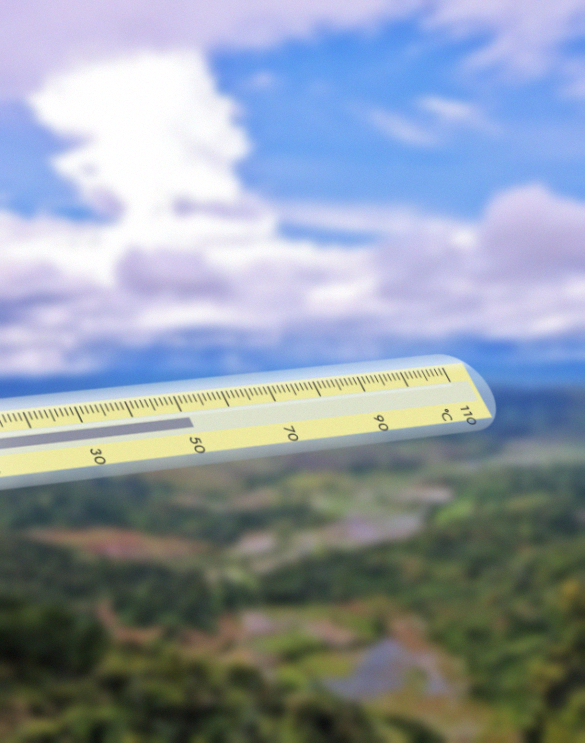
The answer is 51 °C
